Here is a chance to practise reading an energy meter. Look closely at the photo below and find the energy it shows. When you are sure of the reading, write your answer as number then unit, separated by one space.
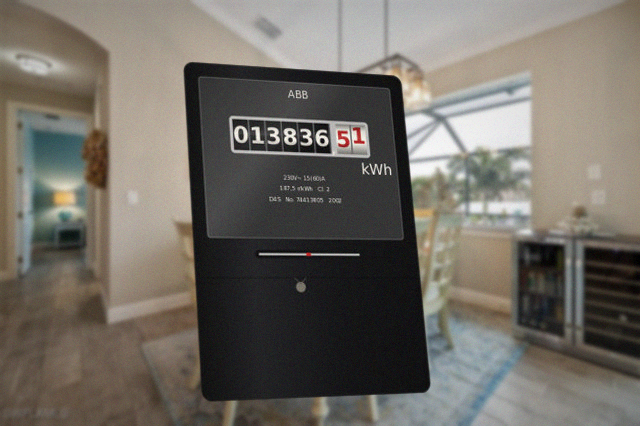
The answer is 13836.51 kWh
